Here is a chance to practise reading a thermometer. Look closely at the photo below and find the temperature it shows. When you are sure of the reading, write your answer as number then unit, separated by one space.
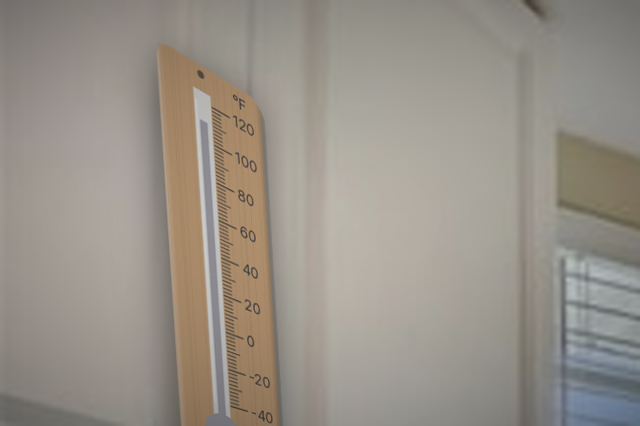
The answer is 110 °F
